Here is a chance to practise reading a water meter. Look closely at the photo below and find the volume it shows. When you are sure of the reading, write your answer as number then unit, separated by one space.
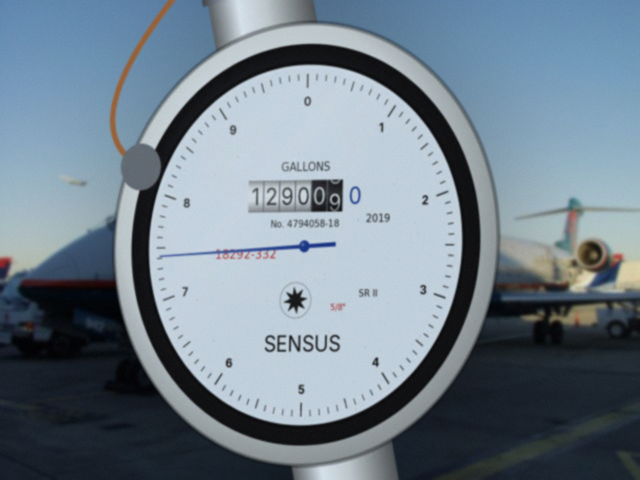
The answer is 1290087.4 gal
